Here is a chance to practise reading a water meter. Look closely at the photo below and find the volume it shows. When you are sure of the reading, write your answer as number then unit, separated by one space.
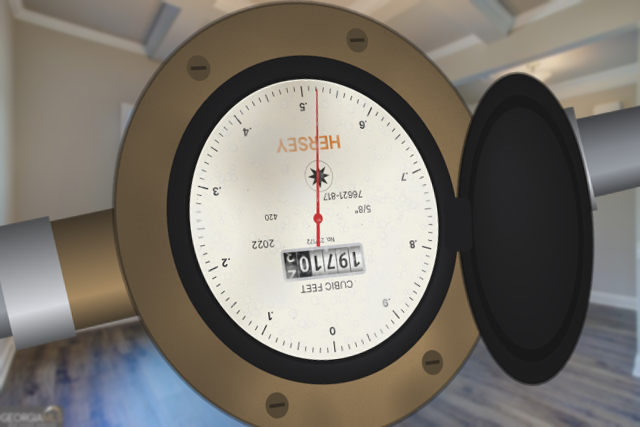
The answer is 197102.52 ft³
